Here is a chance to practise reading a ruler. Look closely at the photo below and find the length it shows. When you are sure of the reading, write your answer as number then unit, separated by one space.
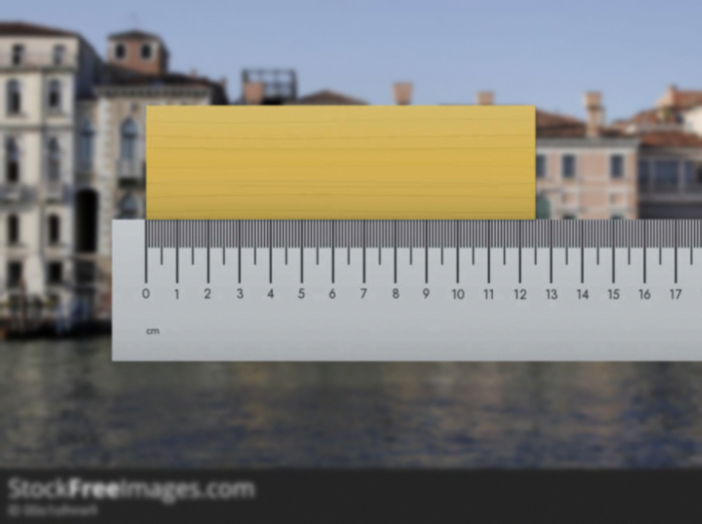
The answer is 12.5 cm
